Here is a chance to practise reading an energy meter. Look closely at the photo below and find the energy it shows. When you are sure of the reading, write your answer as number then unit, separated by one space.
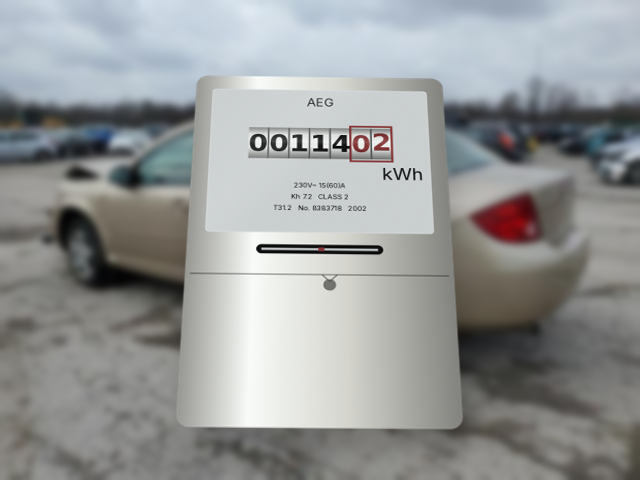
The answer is 114.02 kWh
